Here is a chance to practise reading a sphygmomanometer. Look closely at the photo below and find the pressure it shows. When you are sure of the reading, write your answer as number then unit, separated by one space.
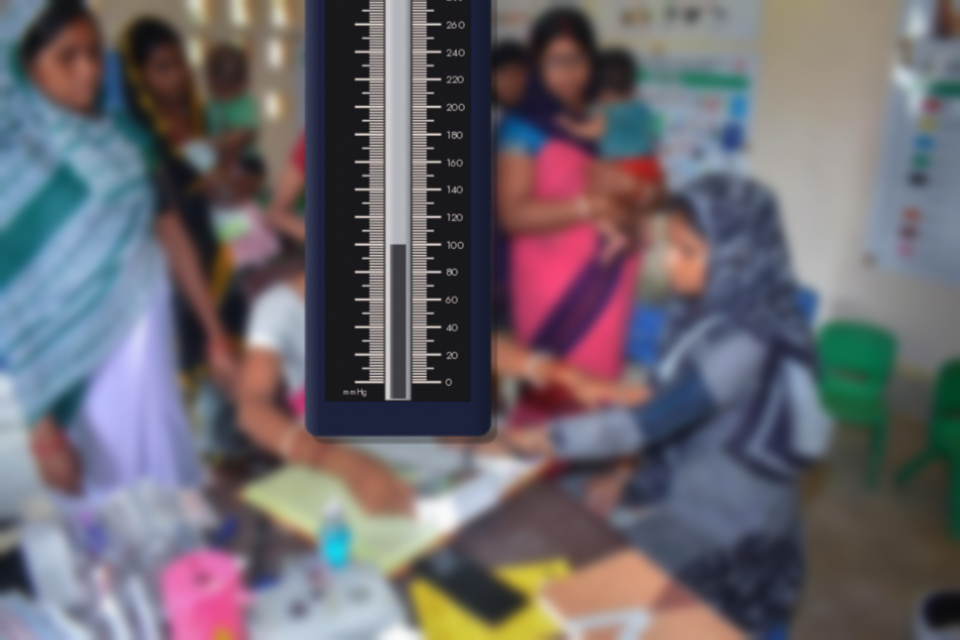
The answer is 100 mmHg
